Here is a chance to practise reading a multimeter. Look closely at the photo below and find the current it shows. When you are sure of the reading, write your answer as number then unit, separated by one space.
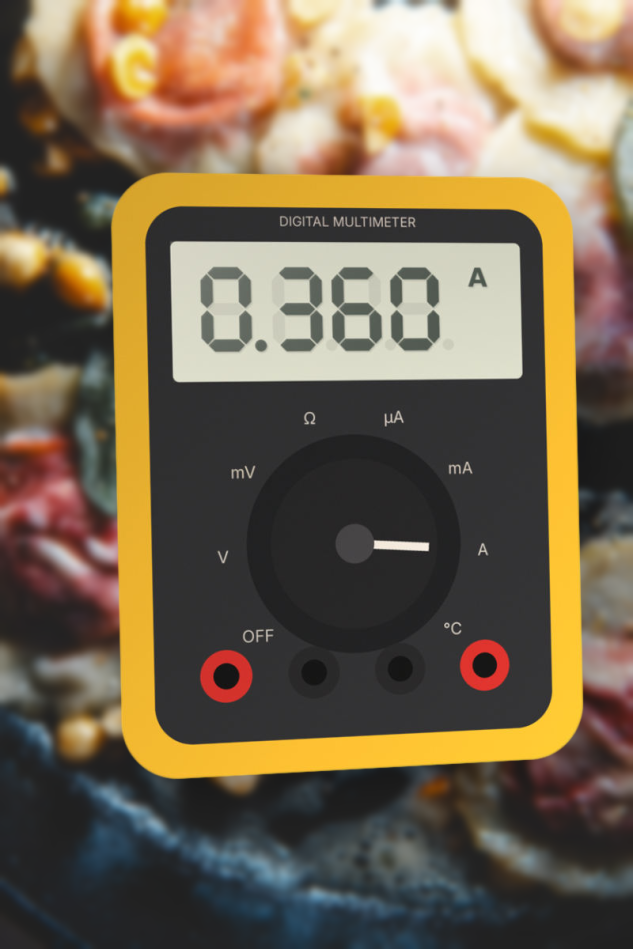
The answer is 0.360 A
